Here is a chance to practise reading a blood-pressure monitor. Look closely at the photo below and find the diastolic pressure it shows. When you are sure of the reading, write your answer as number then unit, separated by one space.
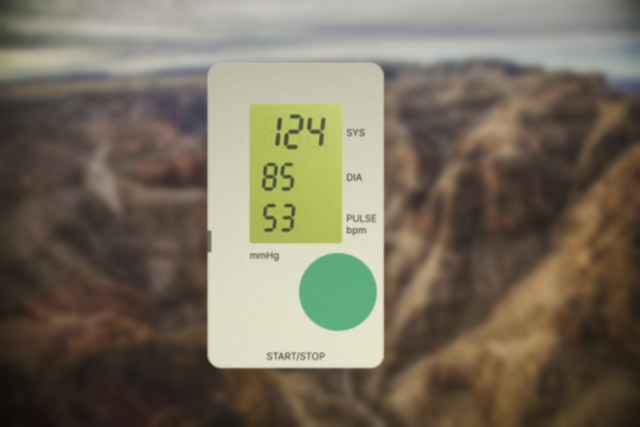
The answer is 85 mmHg
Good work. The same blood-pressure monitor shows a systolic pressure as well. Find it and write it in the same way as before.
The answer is 124 mmHg
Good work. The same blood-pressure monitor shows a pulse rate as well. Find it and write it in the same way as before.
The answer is 53 bpm
